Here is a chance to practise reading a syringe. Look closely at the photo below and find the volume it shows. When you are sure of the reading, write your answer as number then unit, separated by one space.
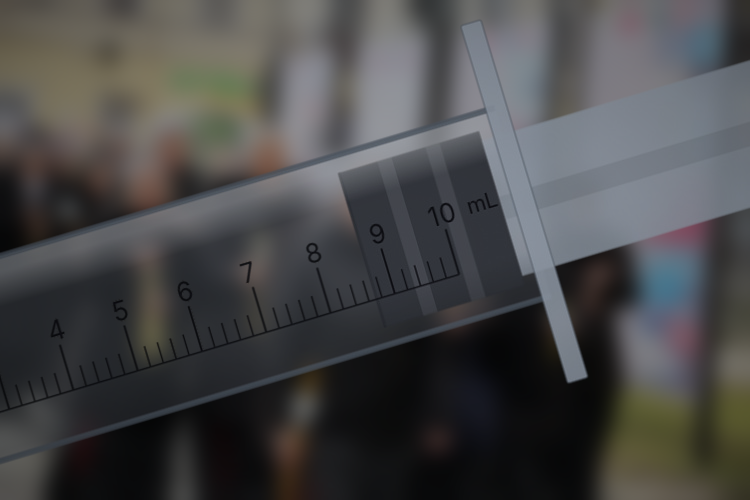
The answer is 8.7 mL
